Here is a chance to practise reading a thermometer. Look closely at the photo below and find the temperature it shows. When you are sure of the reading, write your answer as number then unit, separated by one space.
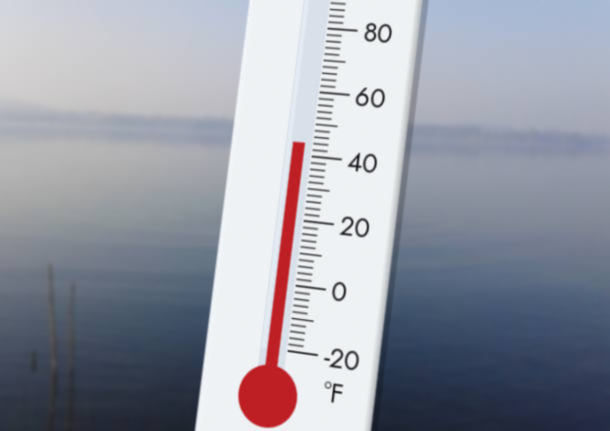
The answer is 44 °F
